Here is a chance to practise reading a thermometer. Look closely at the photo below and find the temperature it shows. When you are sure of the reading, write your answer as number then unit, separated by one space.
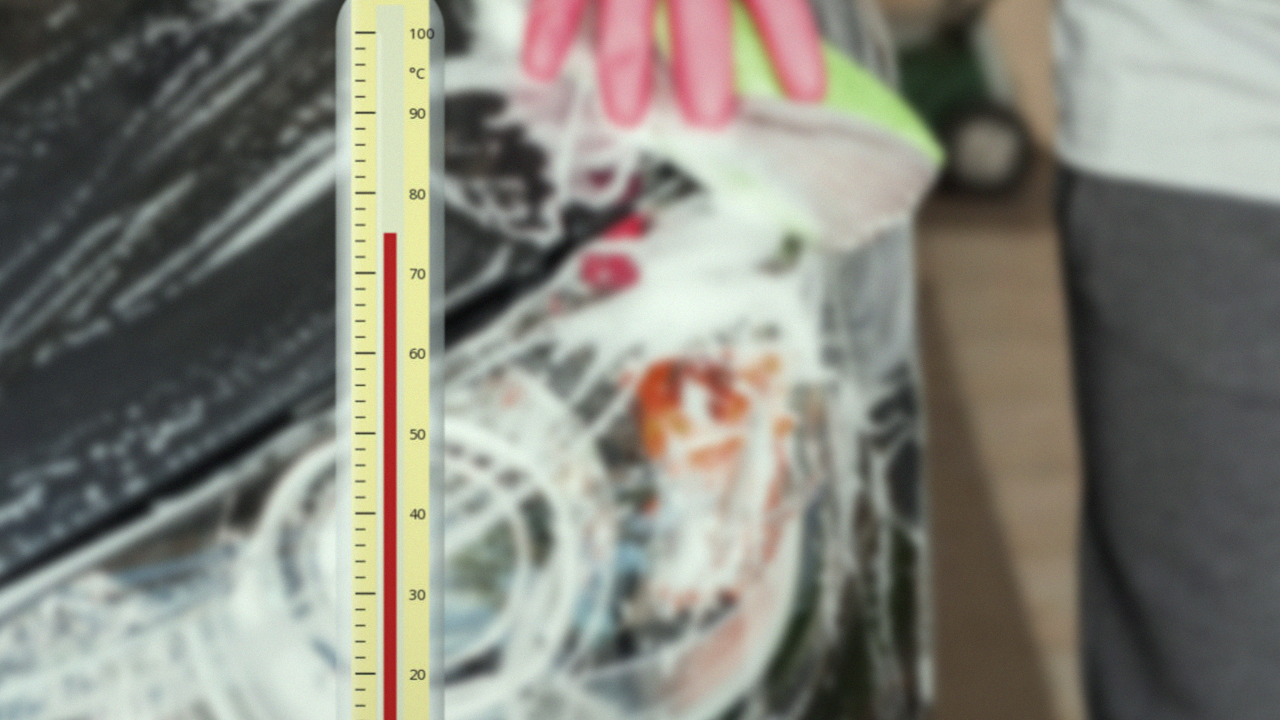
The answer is 75 °C
